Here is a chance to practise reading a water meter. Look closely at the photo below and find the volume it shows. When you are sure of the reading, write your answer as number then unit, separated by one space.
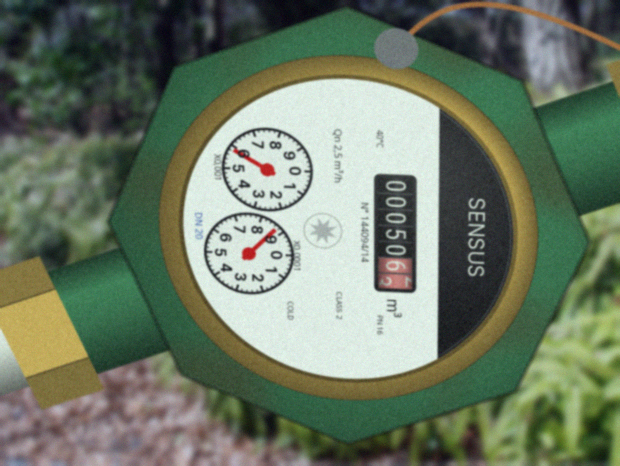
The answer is 50.6258 m³
